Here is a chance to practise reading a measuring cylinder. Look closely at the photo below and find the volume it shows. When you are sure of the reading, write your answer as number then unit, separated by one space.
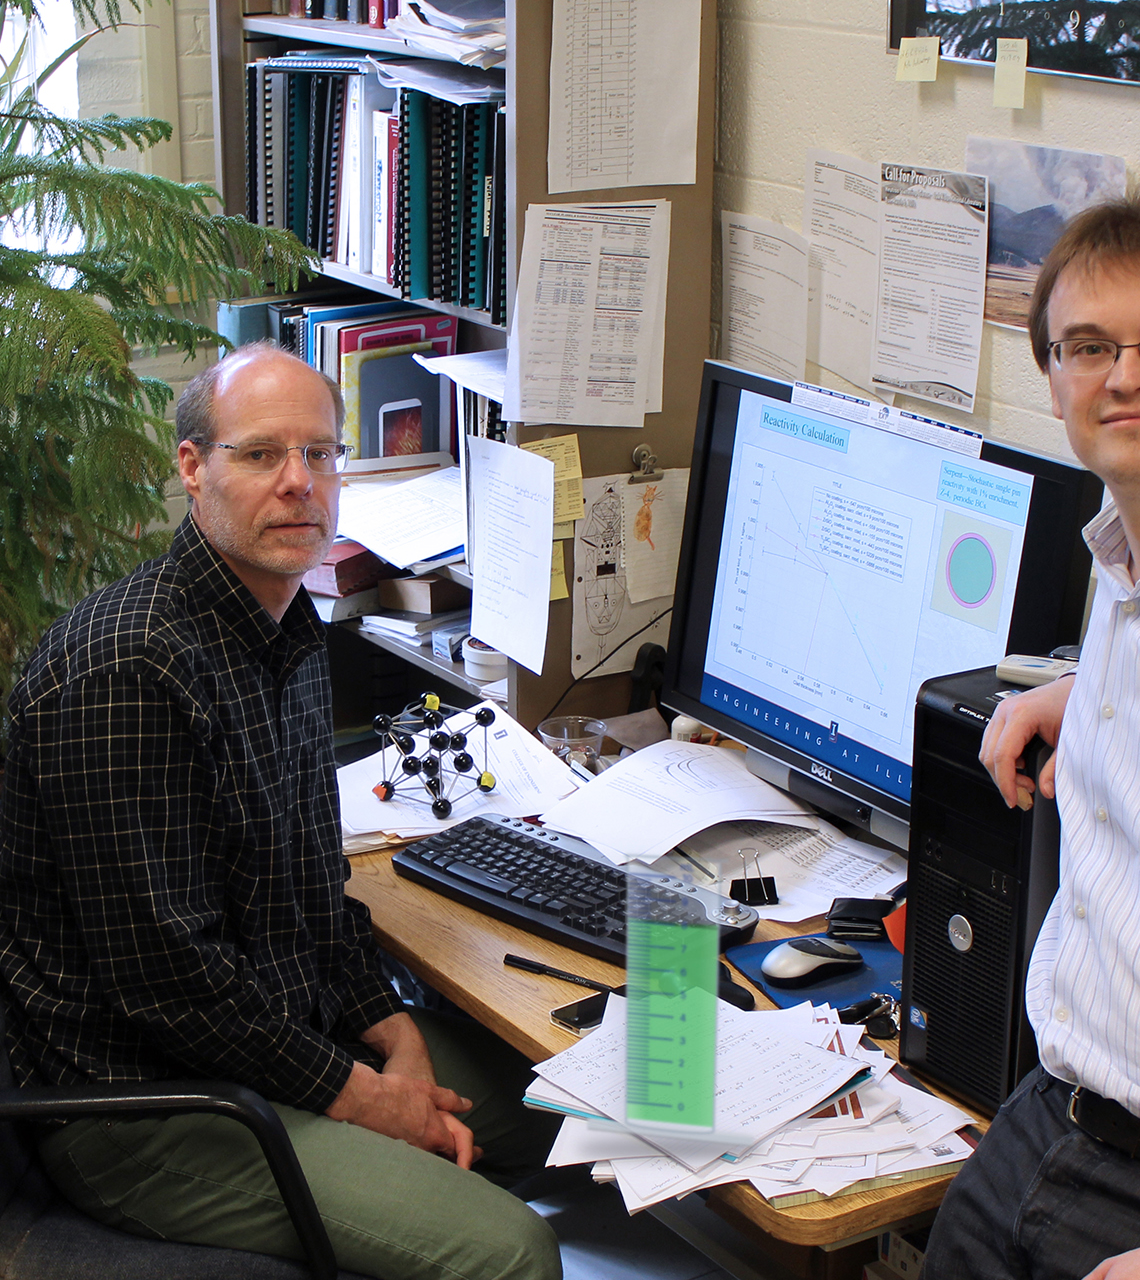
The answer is 8 mL
